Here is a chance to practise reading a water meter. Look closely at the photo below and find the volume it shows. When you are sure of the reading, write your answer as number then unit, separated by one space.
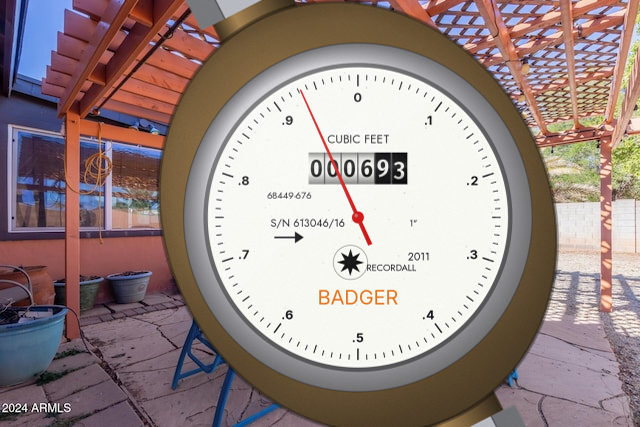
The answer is 692.93 ft³
